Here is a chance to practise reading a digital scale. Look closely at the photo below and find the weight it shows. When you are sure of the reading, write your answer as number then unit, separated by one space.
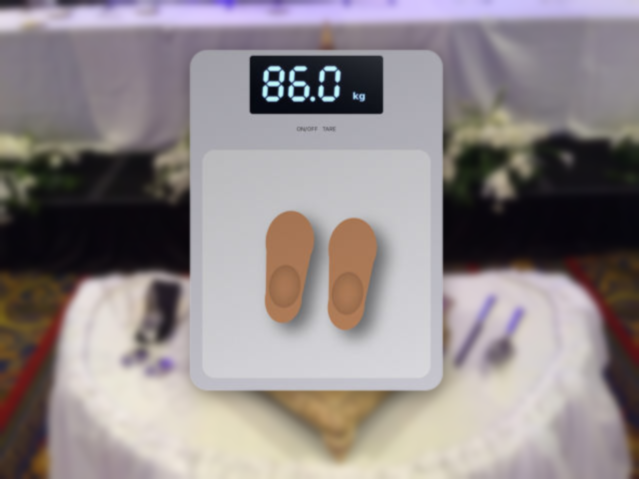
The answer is 86.0 kg
